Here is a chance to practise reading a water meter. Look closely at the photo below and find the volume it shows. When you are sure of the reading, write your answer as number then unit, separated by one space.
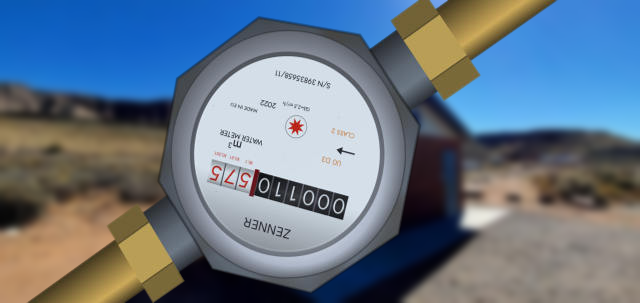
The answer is 110.575 m³
